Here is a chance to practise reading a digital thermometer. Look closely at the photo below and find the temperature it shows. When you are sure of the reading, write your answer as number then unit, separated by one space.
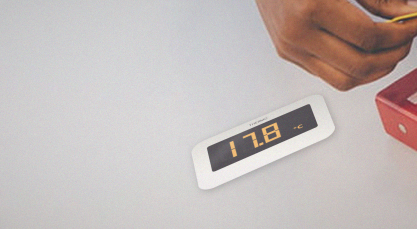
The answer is 17.8 °C
